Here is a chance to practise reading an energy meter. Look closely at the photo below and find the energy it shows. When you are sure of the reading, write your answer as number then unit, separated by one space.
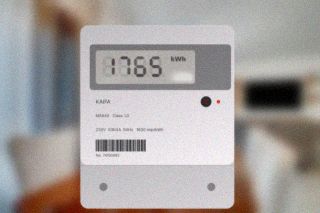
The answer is 1765 kWh
